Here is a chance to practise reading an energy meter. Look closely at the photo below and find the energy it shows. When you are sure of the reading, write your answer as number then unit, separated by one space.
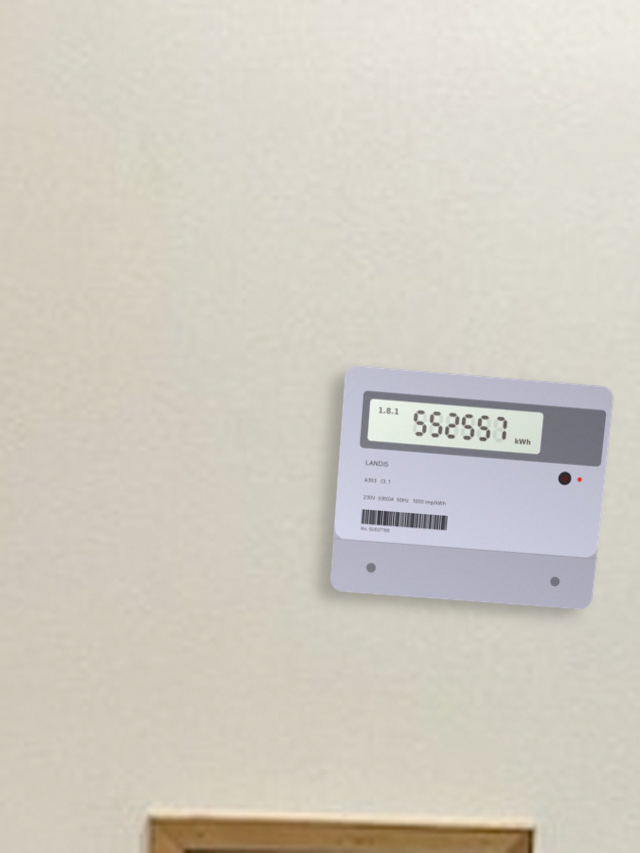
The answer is 552557 kWh
